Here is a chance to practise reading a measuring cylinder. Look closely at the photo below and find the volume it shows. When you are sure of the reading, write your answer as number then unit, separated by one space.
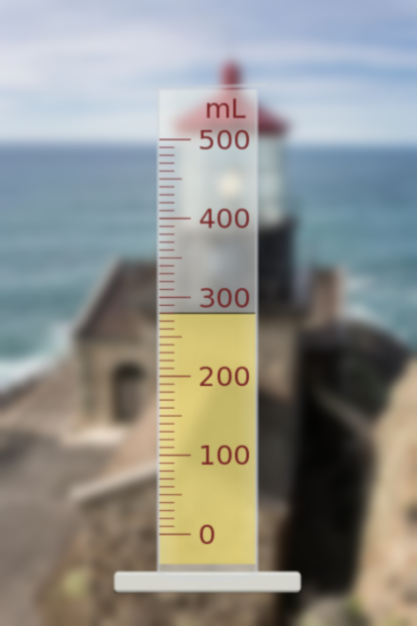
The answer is 280 mL
